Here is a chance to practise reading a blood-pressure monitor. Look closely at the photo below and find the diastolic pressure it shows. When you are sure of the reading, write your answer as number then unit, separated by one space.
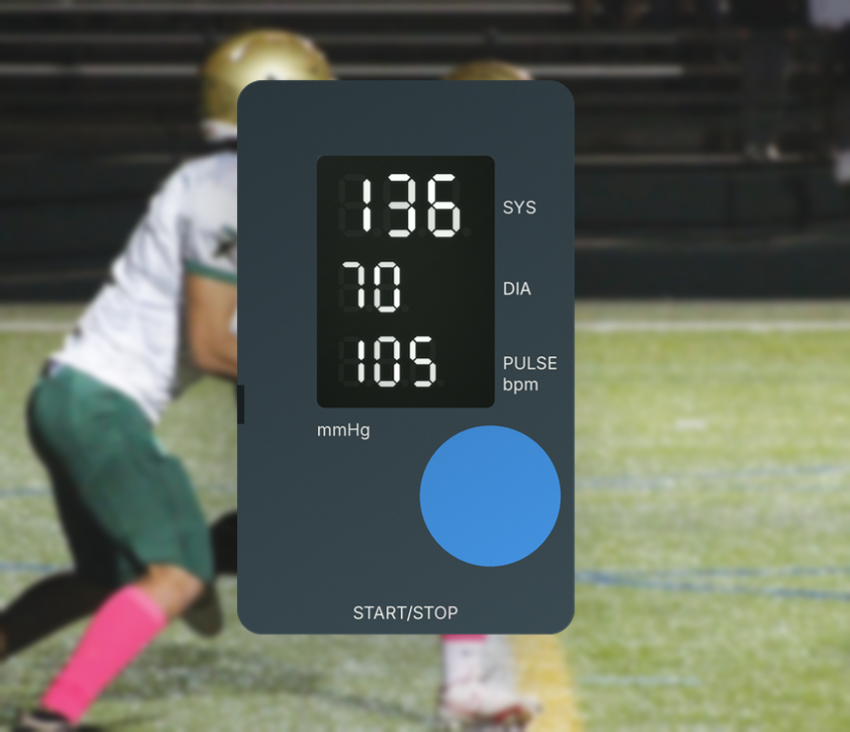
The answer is 70 mmHg
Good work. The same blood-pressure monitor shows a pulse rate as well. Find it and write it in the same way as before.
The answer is 105 bpm
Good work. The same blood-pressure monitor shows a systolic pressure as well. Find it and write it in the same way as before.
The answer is 136 mmHg
